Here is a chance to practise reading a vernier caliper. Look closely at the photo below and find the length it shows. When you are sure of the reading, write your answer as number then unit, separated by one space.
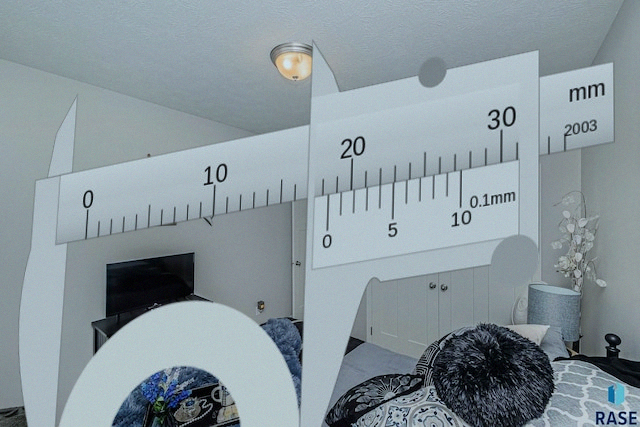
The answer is 18.4 mm
